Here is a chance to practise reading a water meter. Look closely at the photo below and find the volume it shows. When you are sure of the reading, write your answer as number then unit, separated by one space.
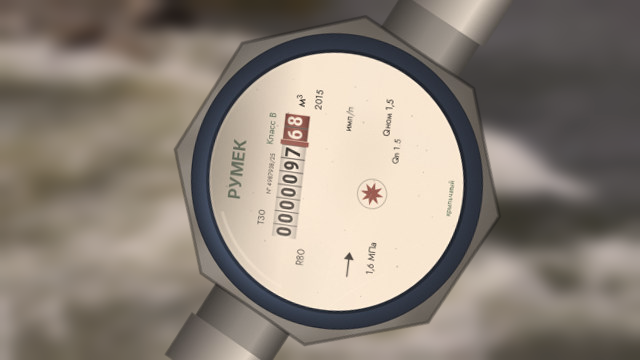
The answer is 97.68 m³
